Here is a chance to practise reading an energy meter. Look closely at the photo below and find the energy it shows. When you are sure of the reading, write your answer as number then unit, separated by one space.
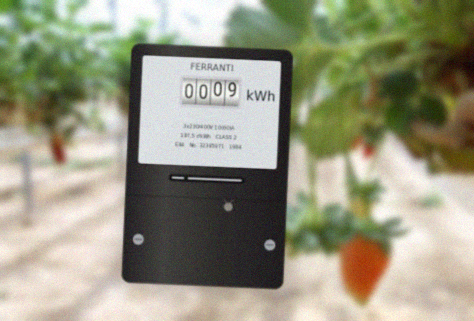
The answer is 9 kWh
